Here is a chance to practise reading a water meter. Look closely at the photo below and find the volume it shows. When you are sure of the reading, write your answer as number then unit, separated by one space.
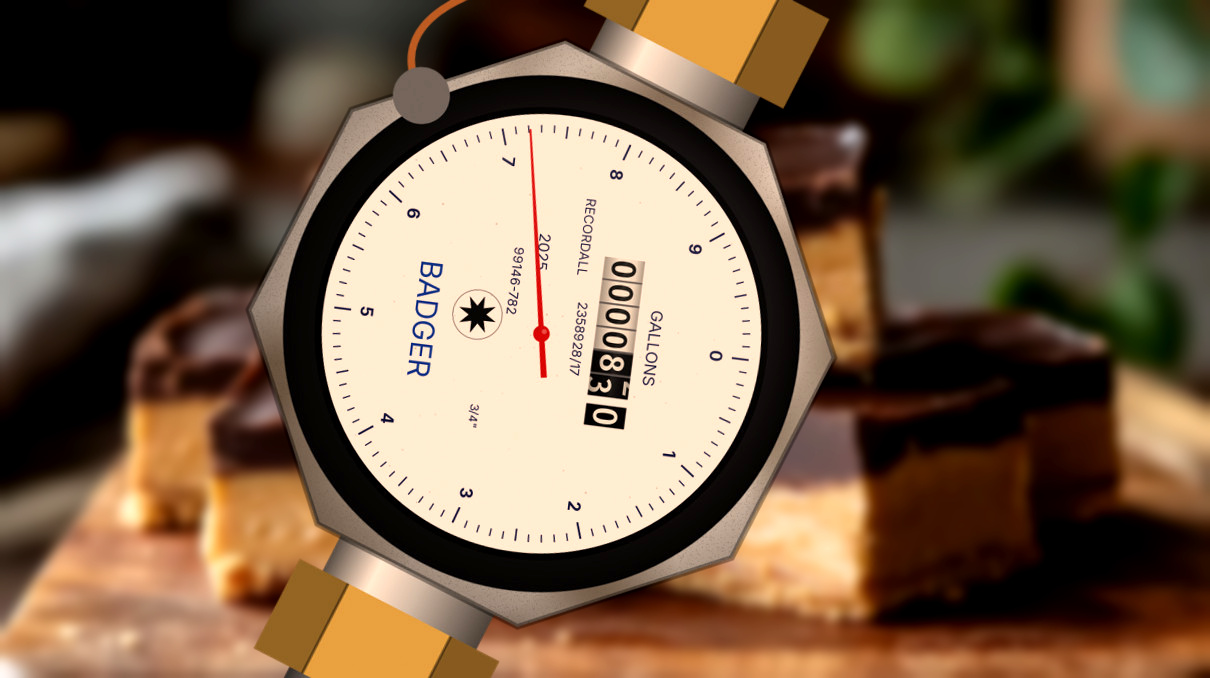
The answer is 827.2 gal
